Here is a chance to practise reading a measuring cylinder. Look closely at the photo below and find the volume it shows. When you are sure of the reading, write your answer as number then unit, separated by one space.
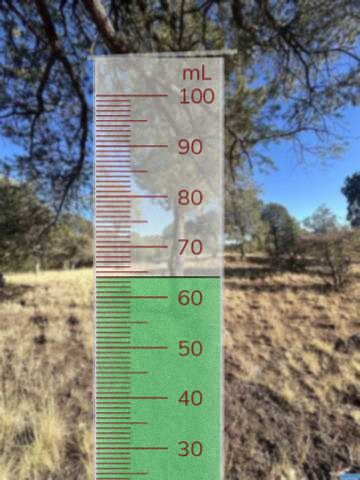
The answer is 64 mL
